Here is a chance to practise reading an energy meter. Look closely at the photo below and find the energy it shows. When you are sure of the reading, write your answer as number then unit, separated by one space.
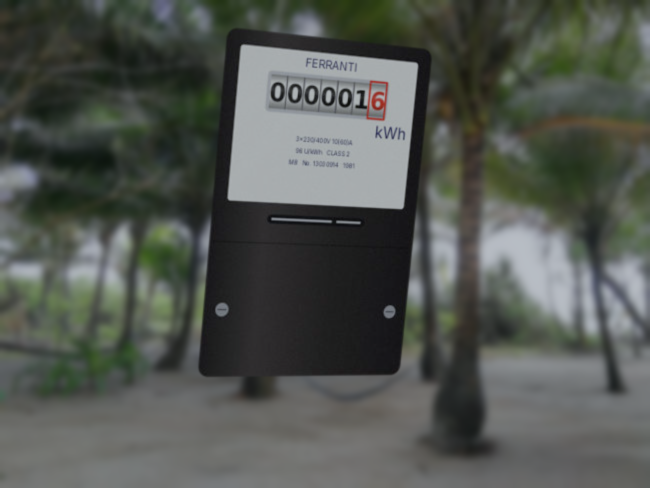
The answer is 1.6 kWh
